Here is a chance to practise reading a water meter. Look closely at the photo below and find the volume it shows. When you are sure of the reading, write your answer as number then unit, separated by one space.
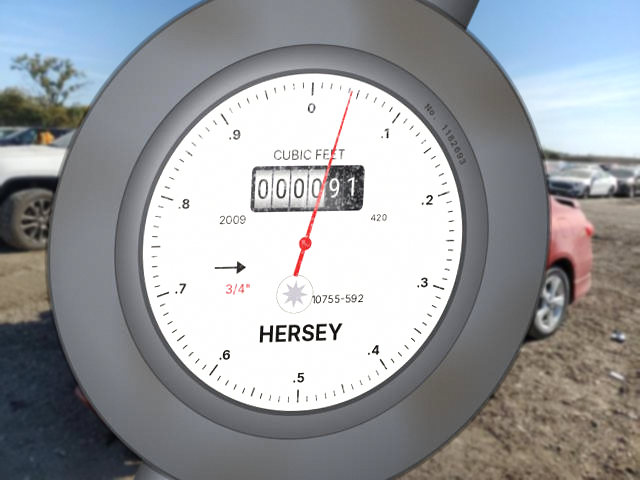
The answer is 91.04 ft³
